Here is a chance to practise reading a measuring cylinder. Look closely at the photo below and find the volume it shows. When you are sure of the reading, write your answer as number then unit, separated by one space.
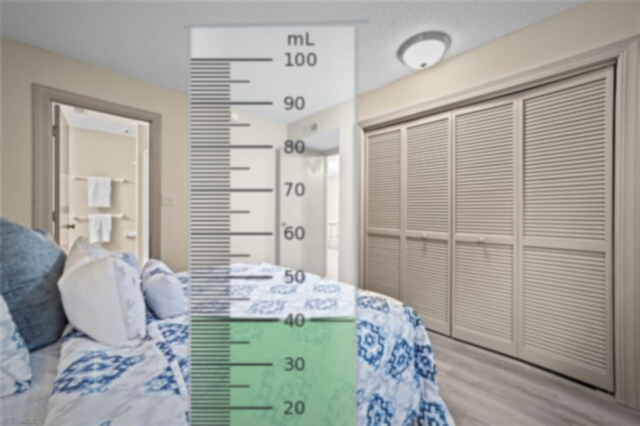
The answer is 40 mL
